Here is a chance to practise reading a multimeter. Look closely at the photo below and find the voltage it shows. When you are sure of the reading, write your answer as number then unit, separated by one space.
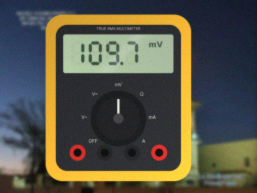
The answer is 109.7 mV
